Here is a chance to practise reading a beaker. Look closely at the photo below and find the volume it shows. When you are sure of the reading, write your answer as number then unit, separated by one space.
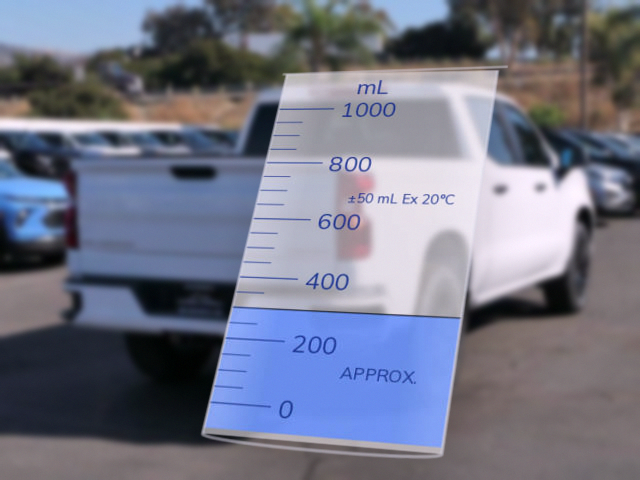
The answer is 300 mL
